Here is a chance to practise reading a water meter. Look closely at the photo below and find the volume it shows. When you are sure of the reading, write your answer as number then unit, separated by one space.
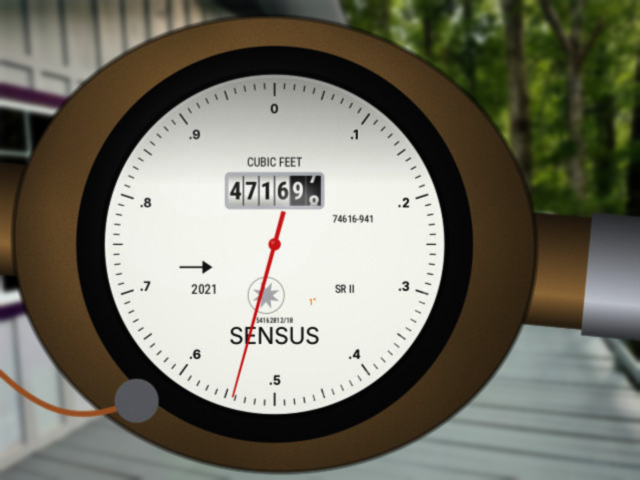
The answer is 471697.54 ft³
